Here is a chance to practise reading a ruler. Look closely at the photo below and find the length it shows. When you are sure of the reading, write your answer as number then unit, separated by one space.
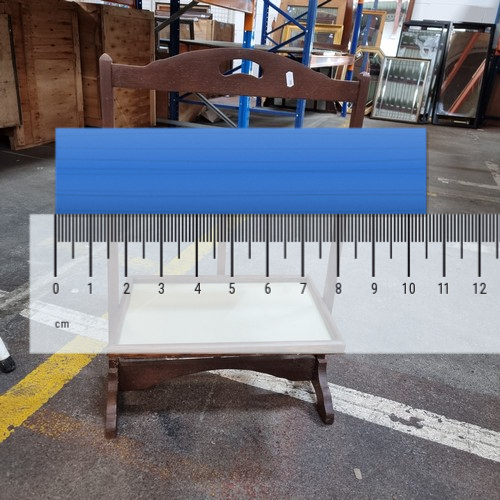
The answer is 10.5 cm
